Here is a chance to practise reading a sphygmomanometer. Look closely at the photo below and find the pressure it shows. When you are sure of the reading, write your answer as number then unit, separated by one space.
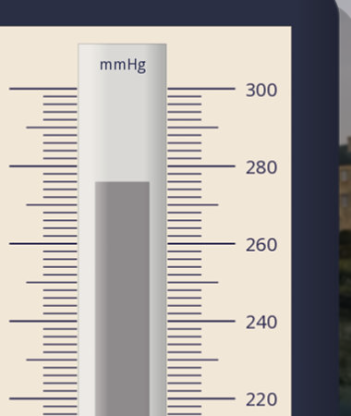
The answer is 276 mmHg
